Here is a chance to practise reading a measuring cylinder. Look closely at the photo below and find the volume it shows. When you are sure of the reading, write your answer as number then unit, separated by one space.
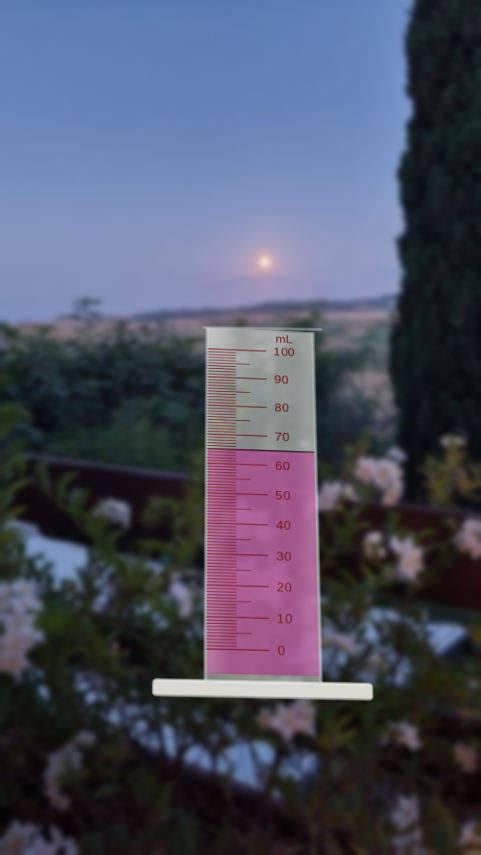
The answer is 65 mL
